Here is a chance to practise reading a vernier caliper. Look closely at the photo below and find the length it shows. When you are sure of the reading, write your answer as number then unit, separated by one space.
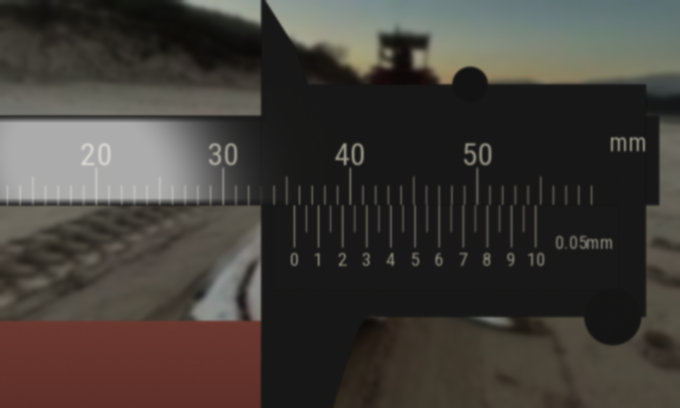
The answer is 35.6 mm
